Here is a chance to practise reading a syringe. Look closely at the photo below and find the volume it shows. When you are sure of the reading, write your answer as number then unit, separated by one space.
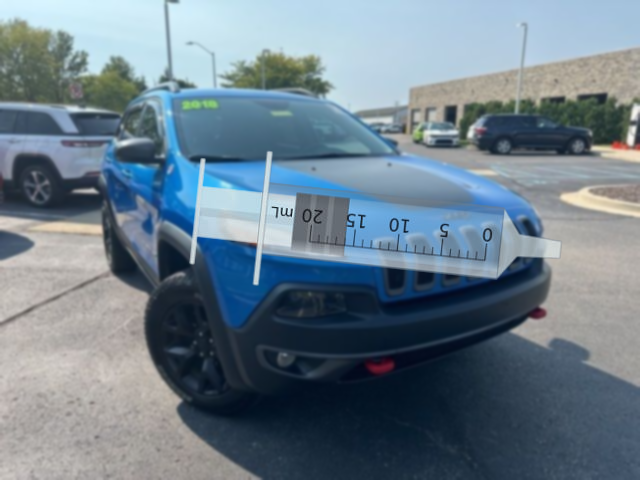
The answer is 16 mL
